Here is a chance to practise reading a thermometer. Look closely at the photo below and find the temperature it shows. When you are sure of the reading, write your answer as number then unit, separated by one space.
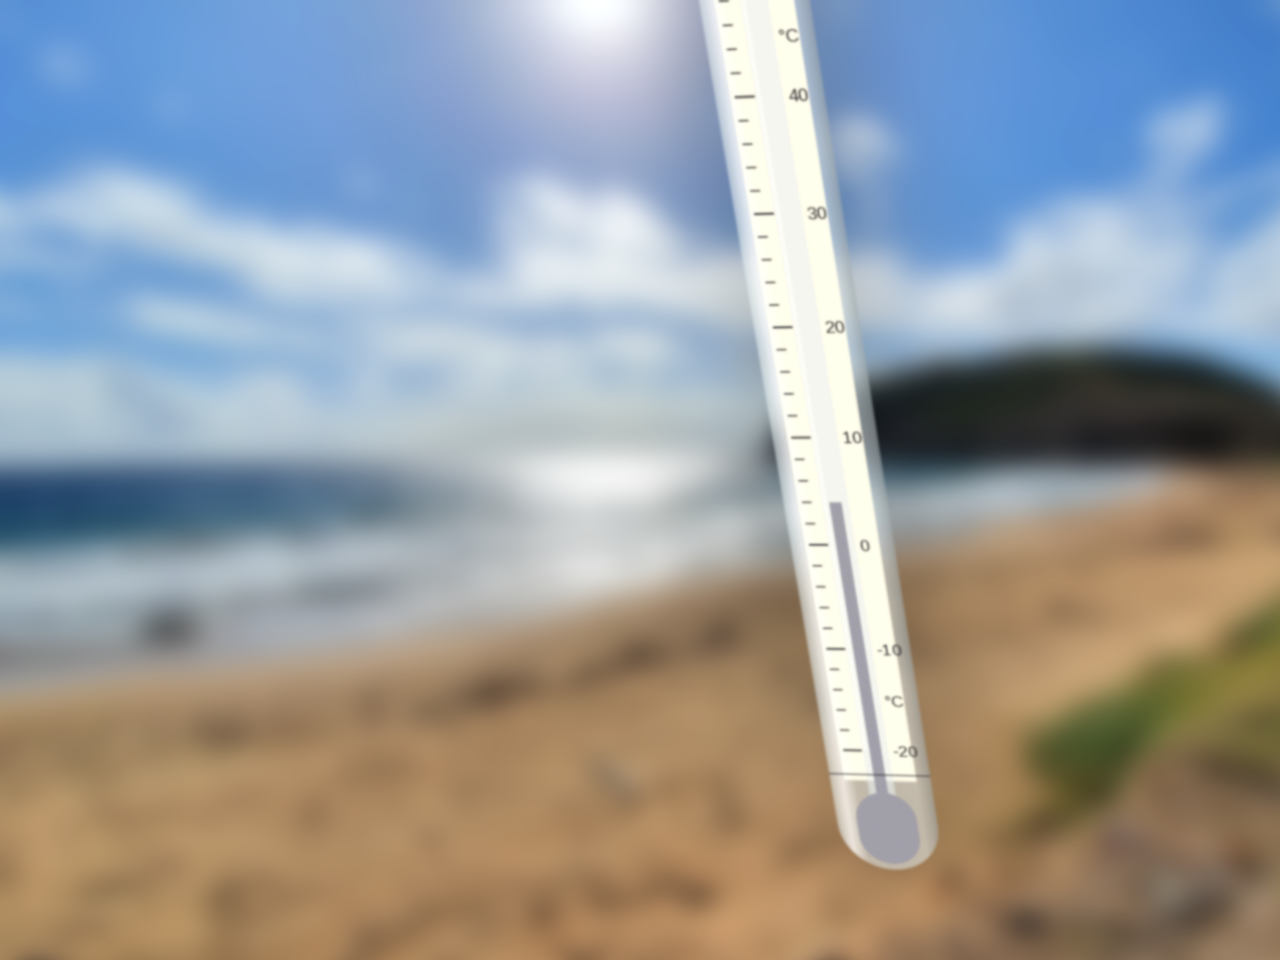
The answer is 4 °C
